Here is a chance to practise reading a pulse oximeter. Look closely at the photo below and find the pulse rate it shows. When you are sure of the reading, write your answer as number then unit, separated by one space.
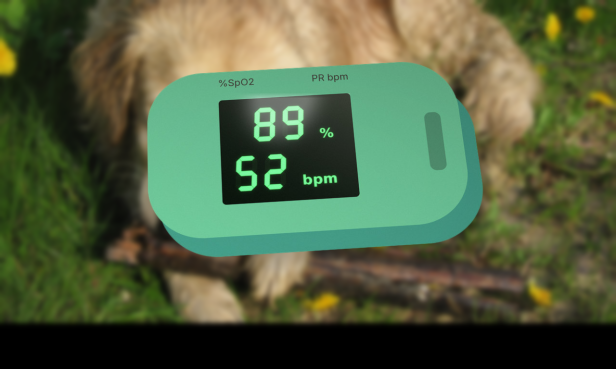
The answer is 52 bpm
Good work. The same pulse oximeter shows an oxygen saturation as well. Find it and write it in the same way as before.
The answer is 89 %
